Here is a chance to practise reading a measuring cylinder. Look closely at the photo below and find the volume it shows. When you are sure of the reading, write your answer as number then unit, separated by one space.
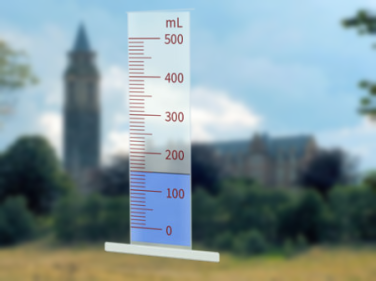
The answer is 150 mL
